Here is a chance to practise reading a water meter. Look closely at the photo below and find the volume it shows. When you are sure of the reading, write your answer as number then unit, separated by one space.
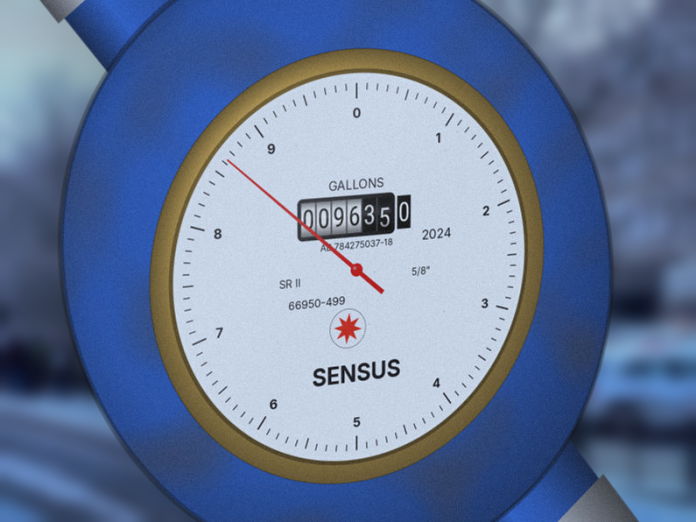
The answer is 96348.6 gal
